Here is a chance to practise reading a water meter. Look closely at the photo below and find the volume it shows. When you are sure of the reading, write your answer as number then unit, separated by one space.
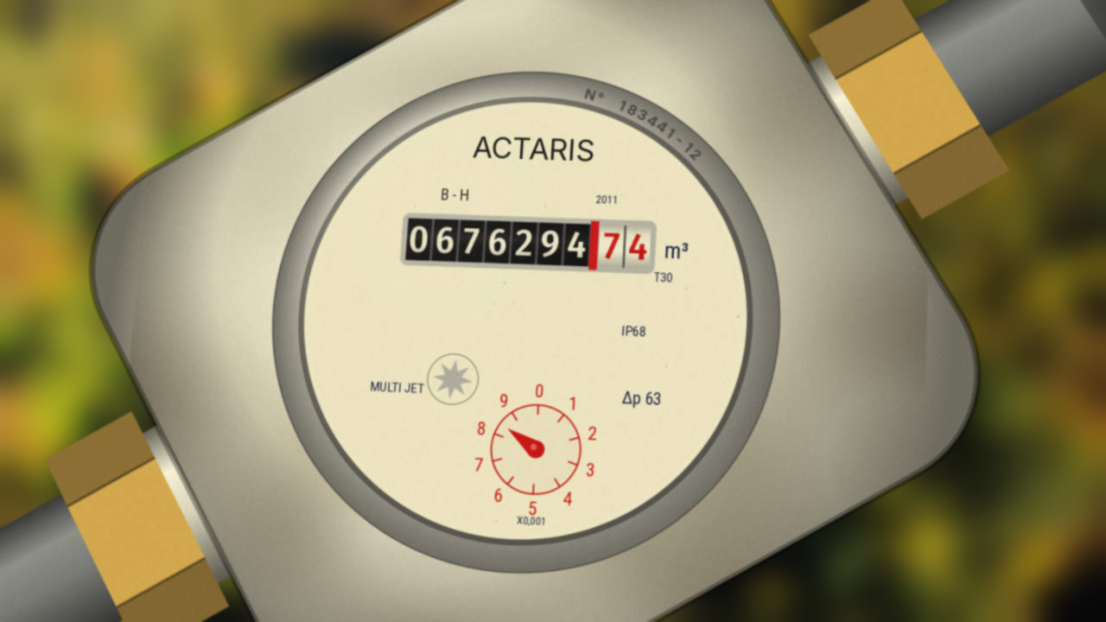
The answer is 676294.748 m³
